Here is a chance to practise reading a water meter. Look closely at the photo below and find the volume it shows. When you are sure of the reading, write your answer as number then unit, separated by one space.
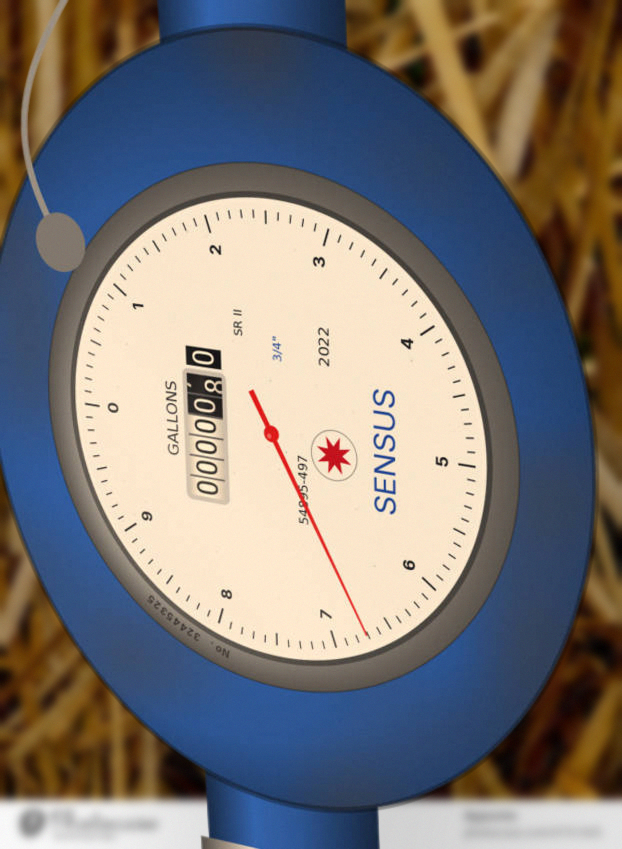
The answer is 76.7 gal
